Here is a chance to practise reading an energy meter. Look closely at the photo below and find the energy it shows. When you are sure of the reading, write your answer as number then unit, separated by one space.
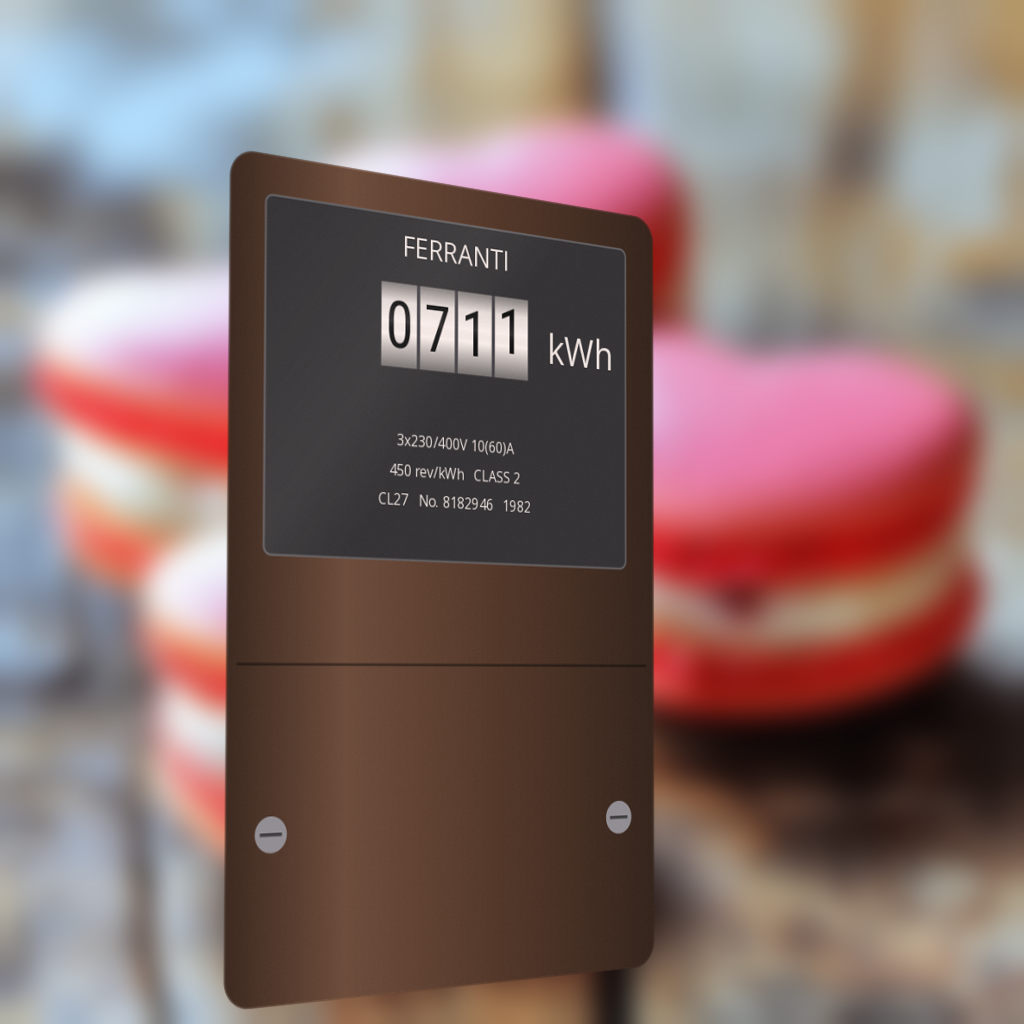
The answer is 711 kWh
